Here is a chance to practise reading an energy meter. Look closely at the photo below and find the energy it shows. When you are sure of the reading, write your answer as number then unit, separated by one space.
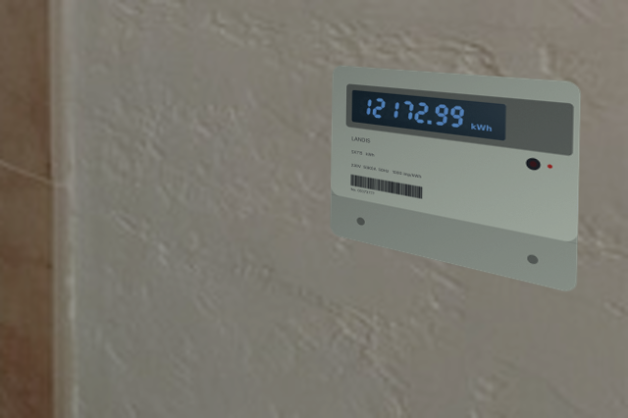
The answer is 12172.99 kWh
